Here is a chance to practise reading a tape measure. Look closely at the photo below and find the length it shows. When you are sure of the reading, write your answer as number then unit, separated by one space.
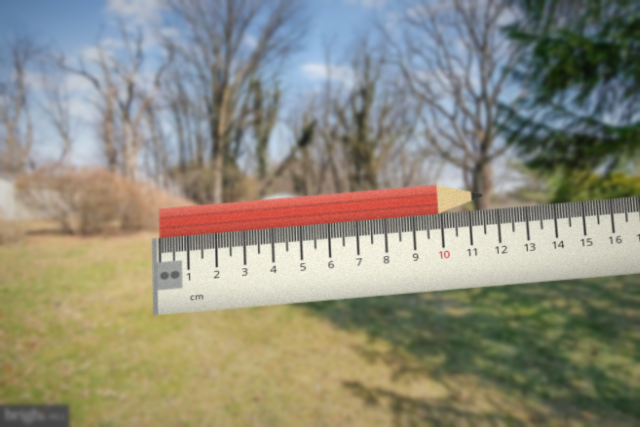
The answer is 11.5 cm
